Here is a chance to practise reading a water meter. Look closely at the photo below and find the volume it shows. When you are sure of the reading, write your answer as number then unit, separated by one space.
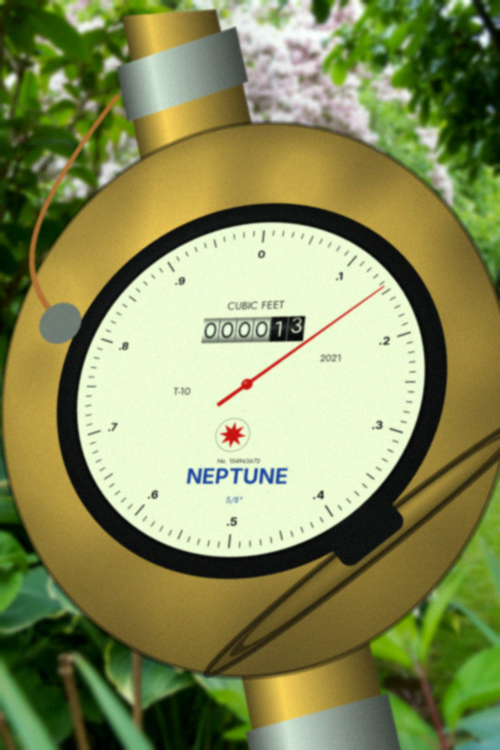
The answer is 13.14 ft³
